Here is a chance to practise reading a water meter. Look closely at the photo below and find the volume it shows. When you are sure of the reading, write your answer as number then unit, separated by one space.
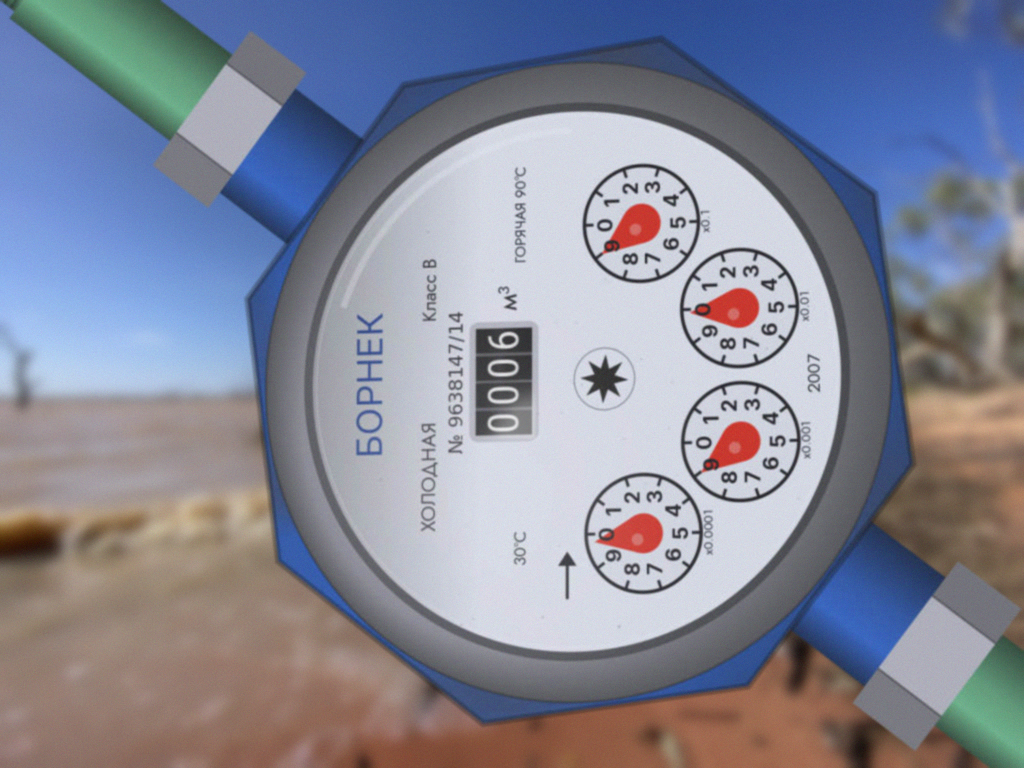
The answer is 6.8989 m³
